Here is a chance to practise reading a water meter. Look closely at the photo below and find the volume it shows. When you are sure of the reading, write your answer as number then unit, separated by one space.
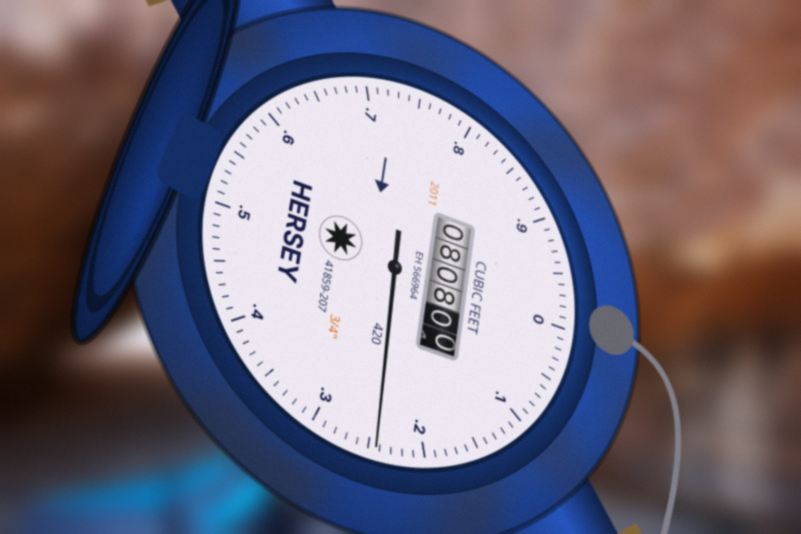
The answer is 80800.24 ft³
